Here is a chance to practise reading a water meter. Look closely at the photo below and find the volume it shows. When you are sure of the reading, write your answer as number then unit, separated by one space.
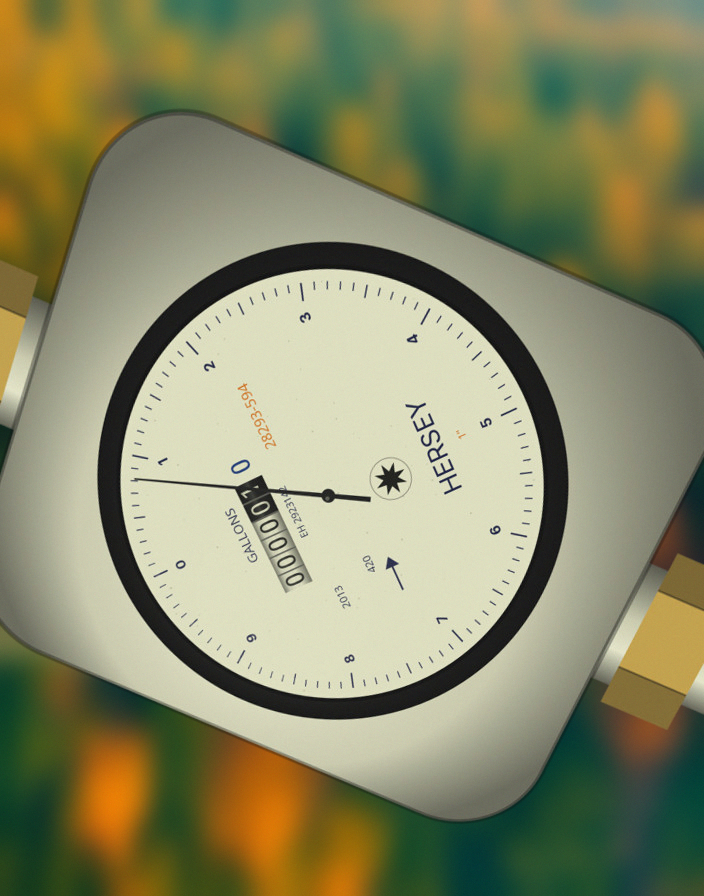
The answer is 10.8 gal
